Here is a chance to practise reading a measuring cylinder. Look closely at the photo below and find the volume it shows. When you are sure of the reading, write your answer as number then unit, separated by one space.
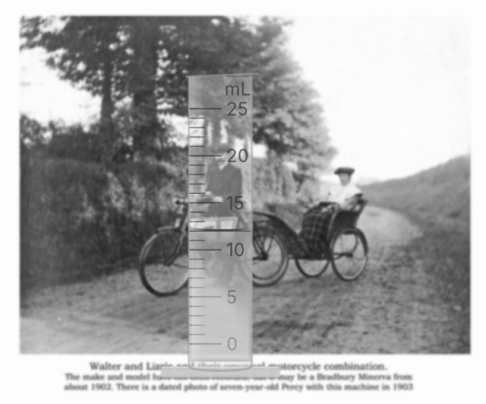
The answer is 12 mL
